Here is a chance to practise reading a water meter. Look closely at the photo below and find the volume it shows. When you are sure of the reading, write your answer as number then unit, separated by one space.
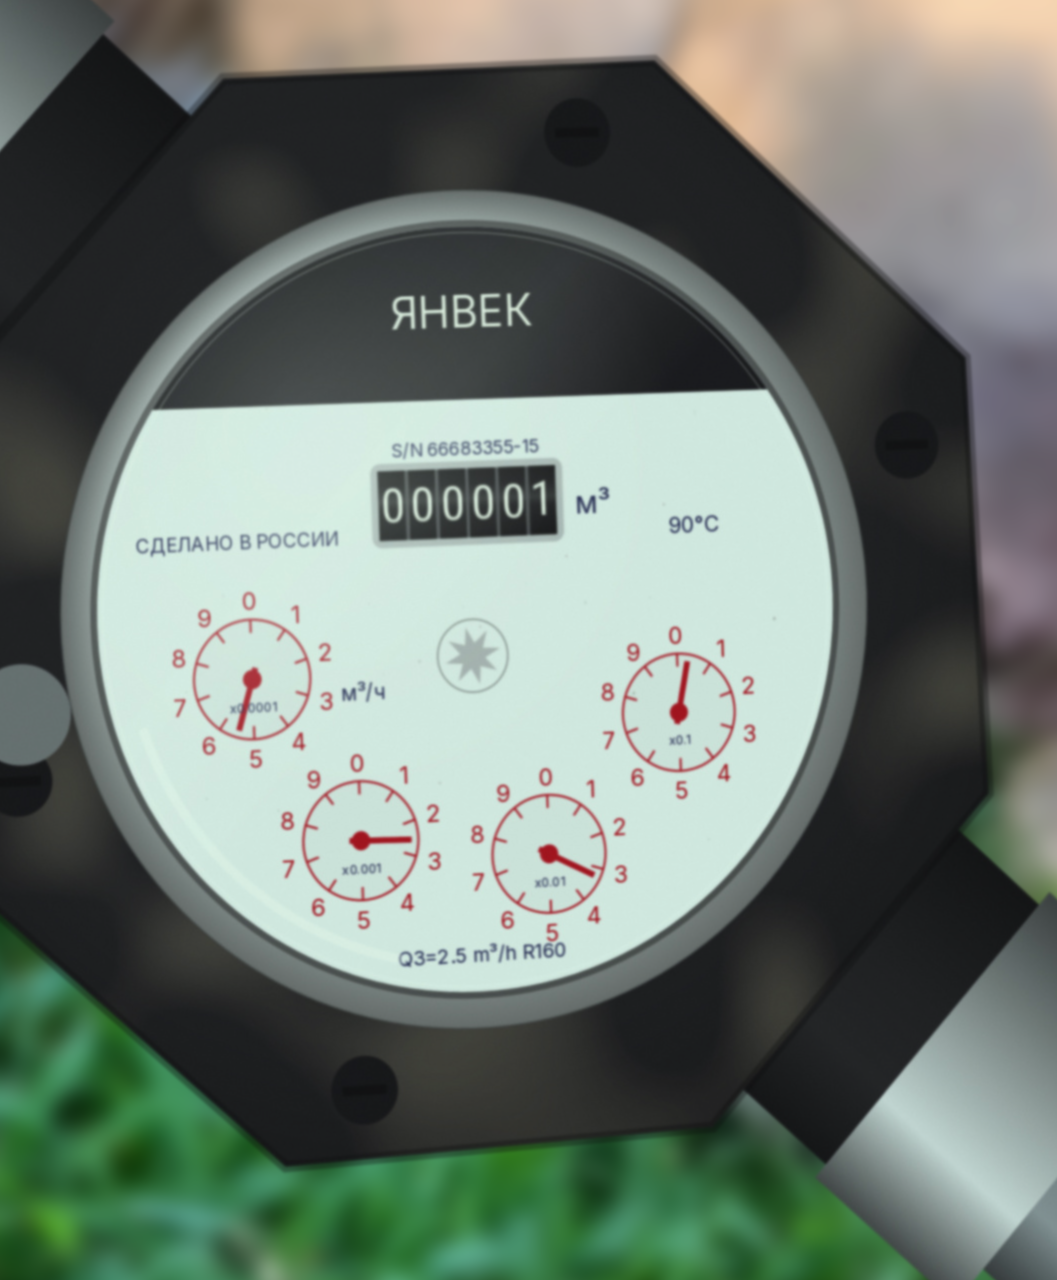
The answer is 1.0325 m³
